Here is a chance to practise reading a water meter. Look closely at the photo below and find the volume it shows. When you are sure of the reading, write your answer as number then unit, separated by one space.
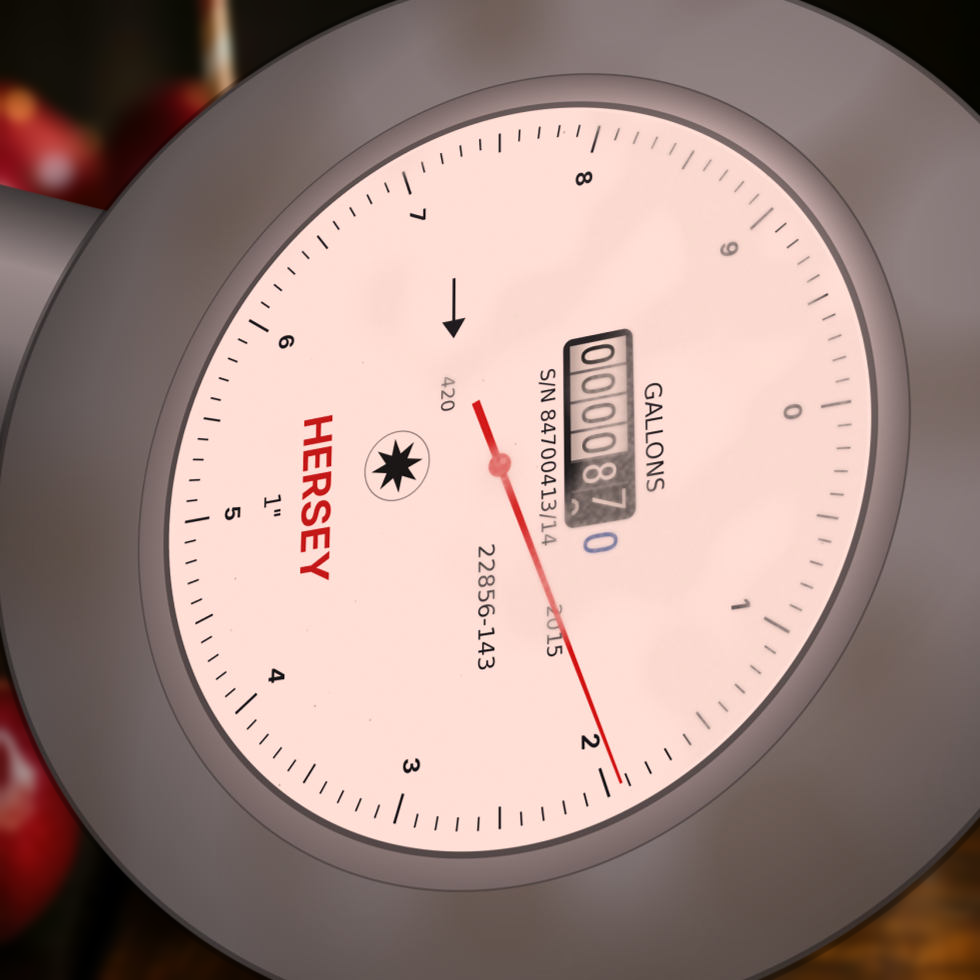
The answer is 871.9 gal
